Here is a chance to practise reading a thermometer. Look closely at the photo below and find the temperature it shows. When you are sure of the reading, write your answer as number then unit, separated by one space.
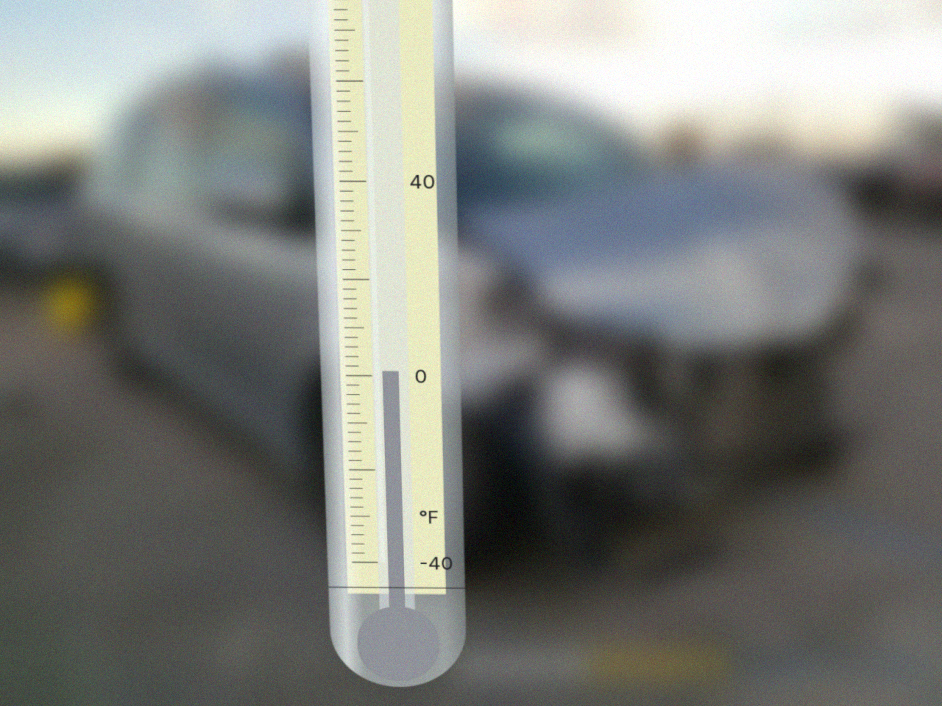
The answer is 1 °F
